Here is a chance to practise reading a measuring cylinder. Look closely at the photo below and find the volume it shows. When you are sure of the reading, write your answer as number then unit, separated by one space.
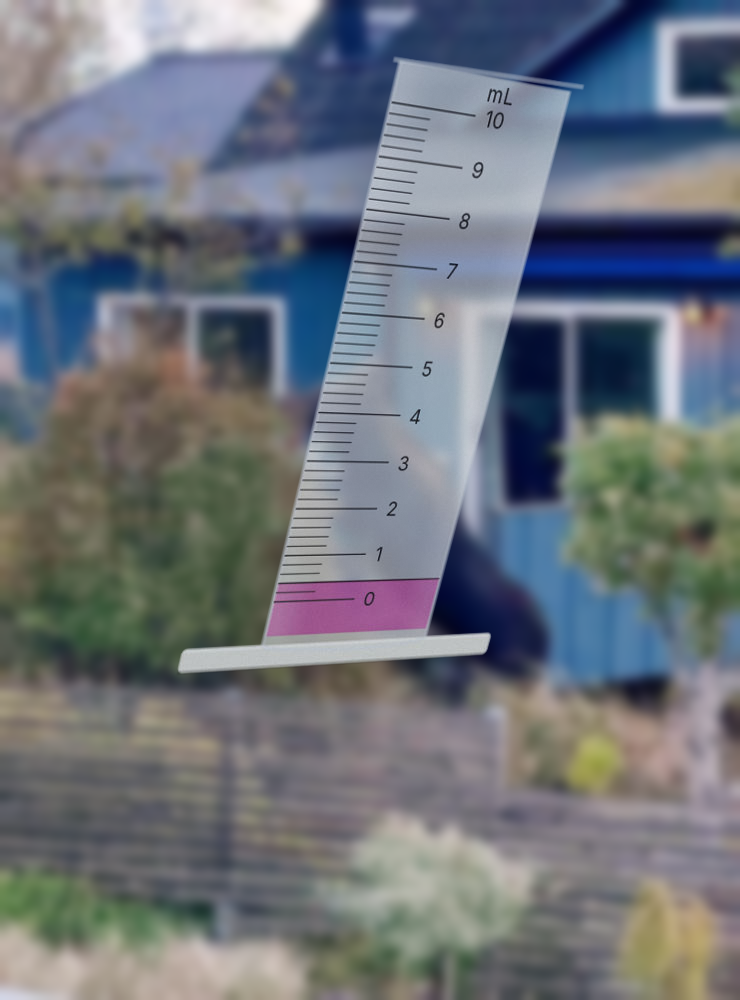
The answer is 0.4 mL
